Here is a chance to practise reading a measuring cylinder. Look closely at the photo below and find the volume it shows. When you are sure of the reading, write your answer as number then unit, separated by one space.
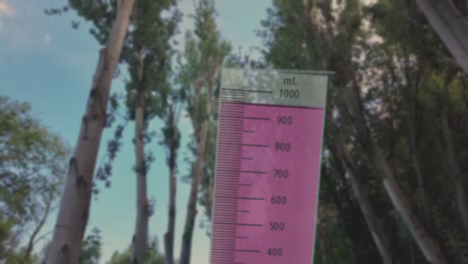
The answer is 950 mL
